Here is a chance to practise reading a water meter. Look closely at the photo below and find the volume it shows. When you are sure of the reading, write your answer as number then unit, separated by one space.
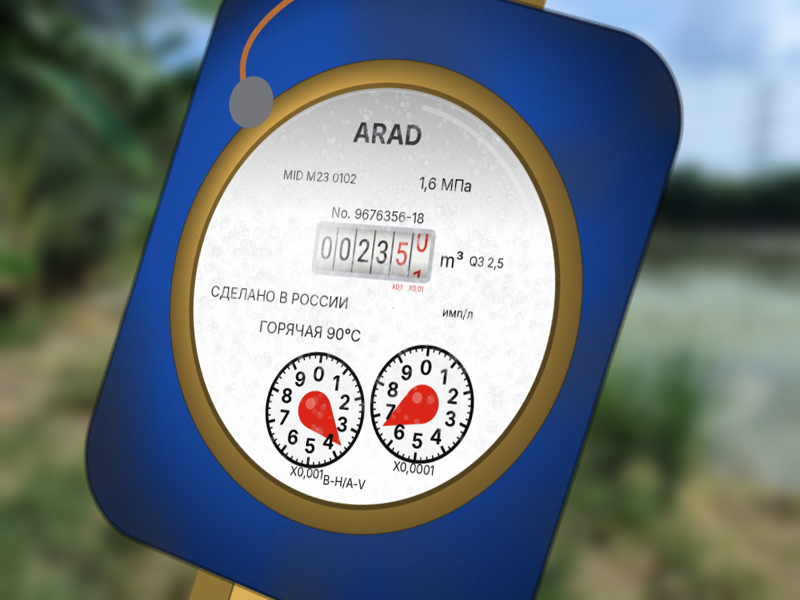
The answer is 23.5036 m³
